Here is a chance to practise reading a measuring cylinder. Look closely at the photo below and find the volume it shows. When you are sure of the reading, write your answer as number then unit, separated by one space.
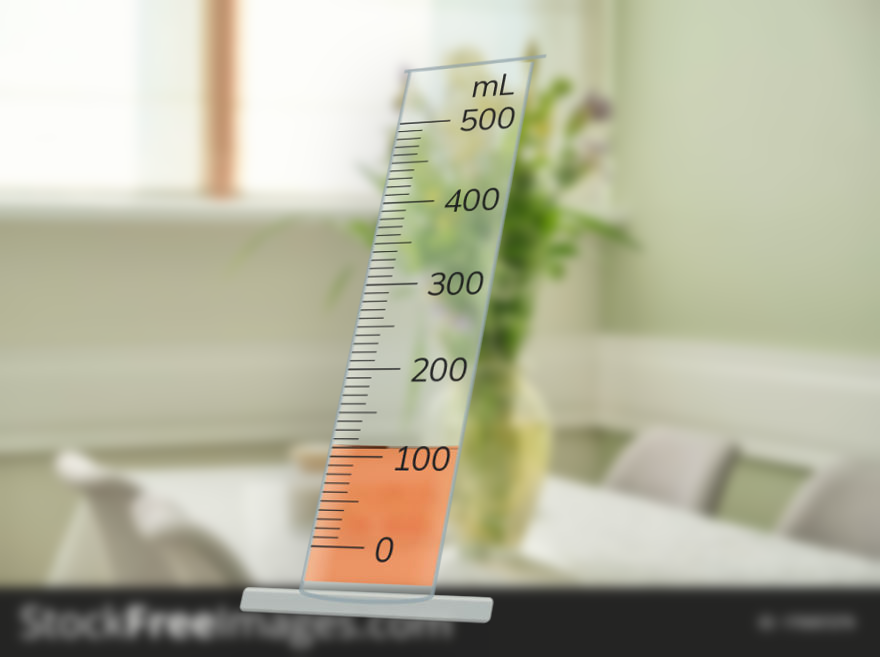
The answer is 110 mL
